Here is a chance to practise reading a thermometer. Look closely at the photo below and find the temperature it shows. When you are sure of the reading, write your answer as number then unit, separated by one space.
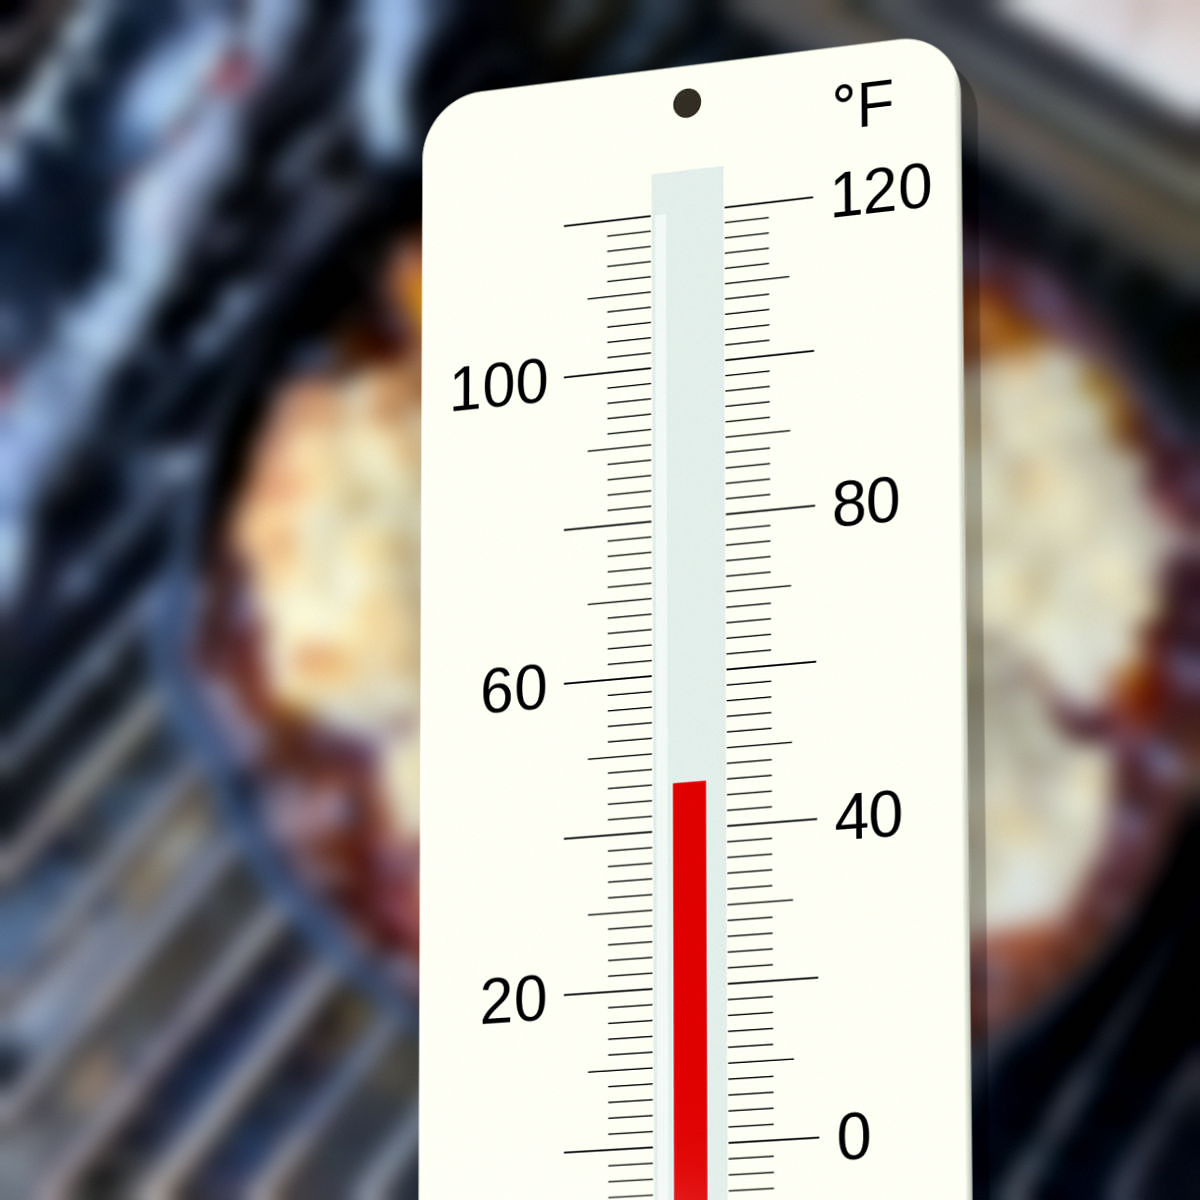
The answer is 46 °F
